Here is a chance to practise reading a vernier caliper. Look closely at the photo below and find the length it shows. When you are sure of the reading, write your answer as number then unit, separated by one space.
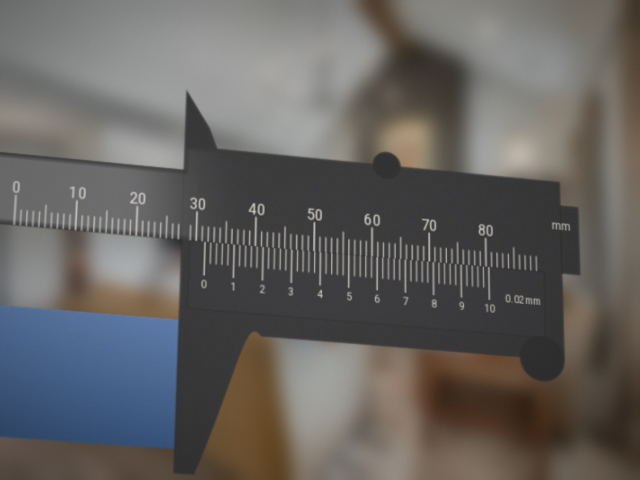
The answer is 31.5 mm
